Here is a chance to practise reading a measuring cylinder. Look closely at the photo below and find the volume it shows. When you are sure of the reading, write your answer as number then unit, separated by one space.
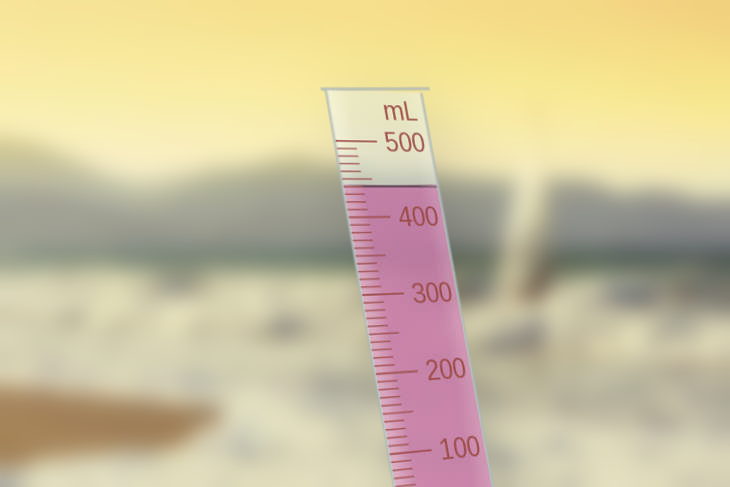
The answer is 440 mL
